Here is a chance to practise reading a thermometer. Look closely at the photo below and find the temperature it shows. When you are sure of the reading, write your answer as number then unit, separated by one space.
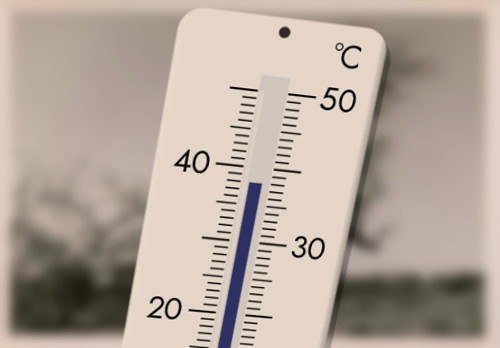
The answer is 38 °C
